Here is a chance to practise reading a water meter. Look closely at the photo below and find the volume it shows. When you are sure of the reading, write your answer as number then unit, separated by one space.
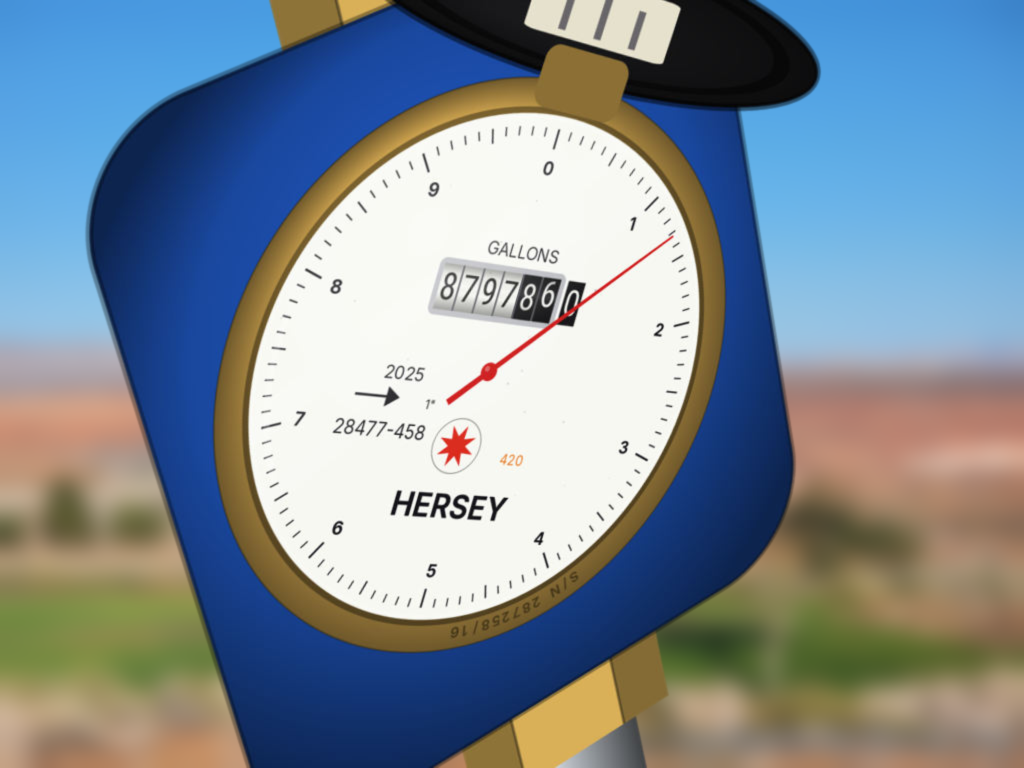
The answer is 8797861.3 gal
